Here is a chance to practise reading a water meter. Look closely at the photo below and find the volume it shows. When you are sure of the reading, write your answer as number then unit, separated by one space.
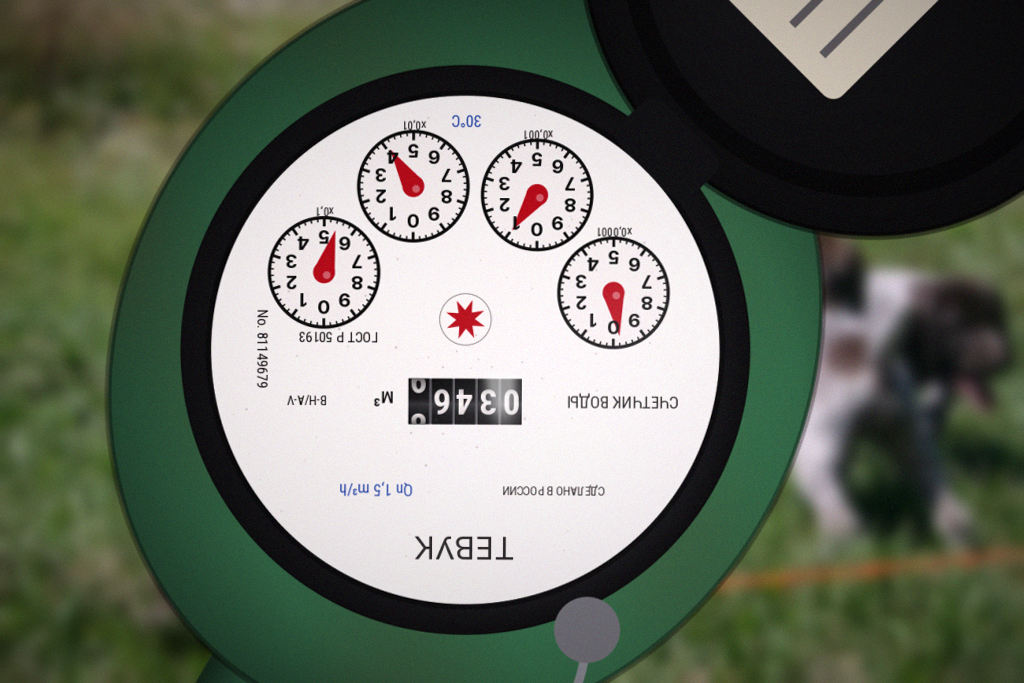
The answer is 3468.5409 m³
